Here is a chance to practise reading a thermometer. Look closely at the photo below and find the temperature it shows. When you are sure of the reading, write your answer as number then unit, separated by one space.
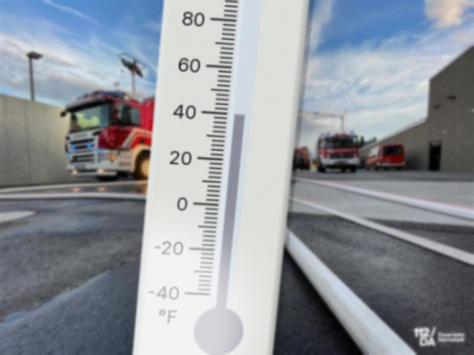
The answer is 40 °F
